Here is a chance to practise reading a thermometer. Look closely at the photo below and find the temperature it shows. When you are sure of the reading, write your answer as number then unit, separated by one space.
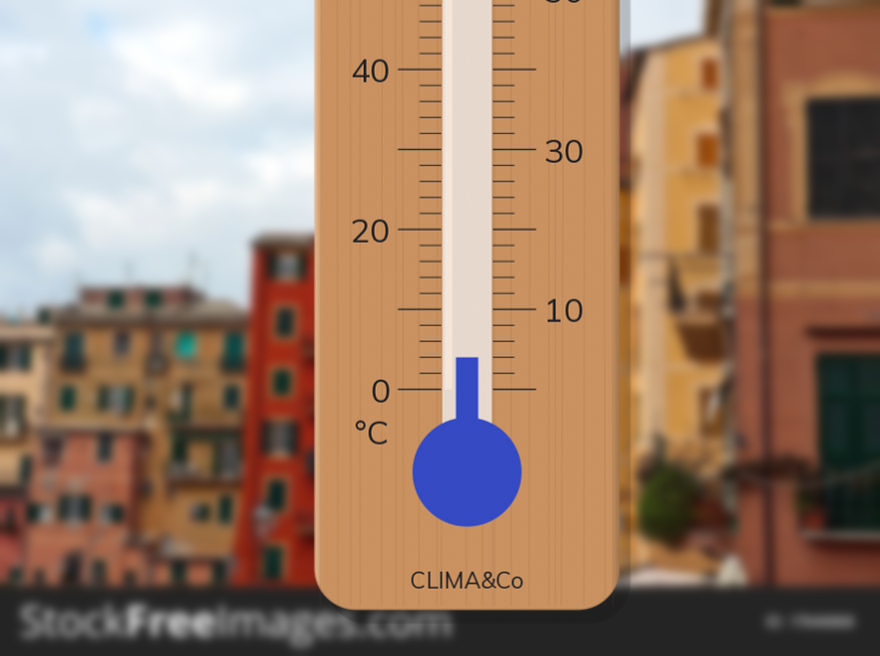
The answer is 4 °C
